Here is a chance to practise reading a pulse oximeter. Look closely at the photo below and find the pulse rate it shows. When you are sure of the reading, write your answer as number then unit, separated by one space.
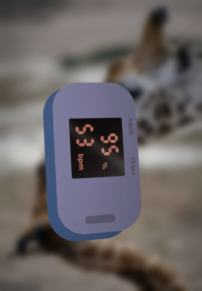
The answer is 53 bpm
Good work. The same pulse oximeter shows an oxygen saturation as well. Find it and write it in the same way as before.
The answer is 95 %
